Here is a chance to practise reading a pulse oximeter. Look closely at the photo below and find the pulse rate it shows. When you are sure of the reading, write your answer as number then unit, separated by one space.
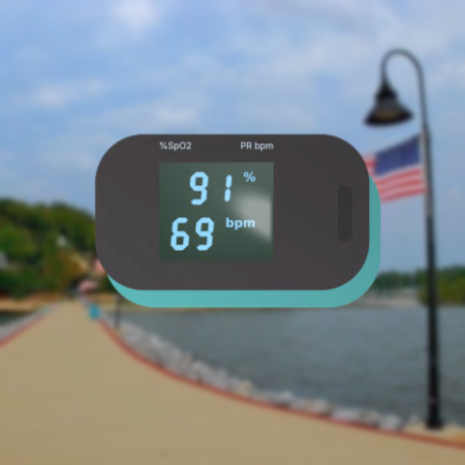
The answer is 69 bpm
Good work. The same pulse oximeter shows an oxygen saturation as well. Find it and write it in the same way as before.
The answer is 91 %
